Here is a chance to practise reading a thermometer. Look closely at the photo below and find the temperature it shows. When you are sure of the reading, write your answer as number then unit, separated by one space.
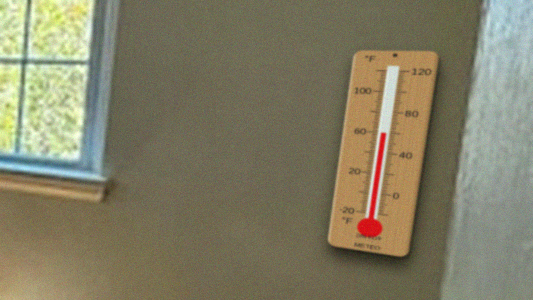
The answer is 60 °F
